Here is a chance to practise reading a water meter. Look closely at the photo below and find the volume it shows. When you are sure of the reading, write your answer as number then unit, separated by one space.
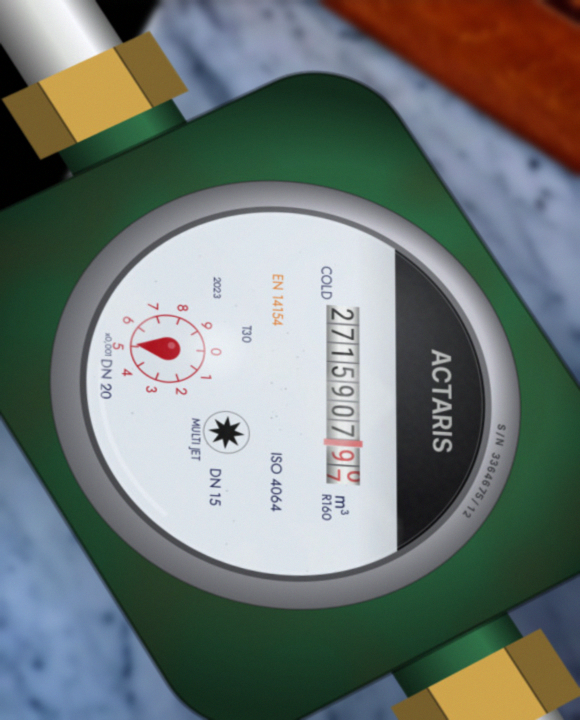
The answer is 2715907.965 m³
